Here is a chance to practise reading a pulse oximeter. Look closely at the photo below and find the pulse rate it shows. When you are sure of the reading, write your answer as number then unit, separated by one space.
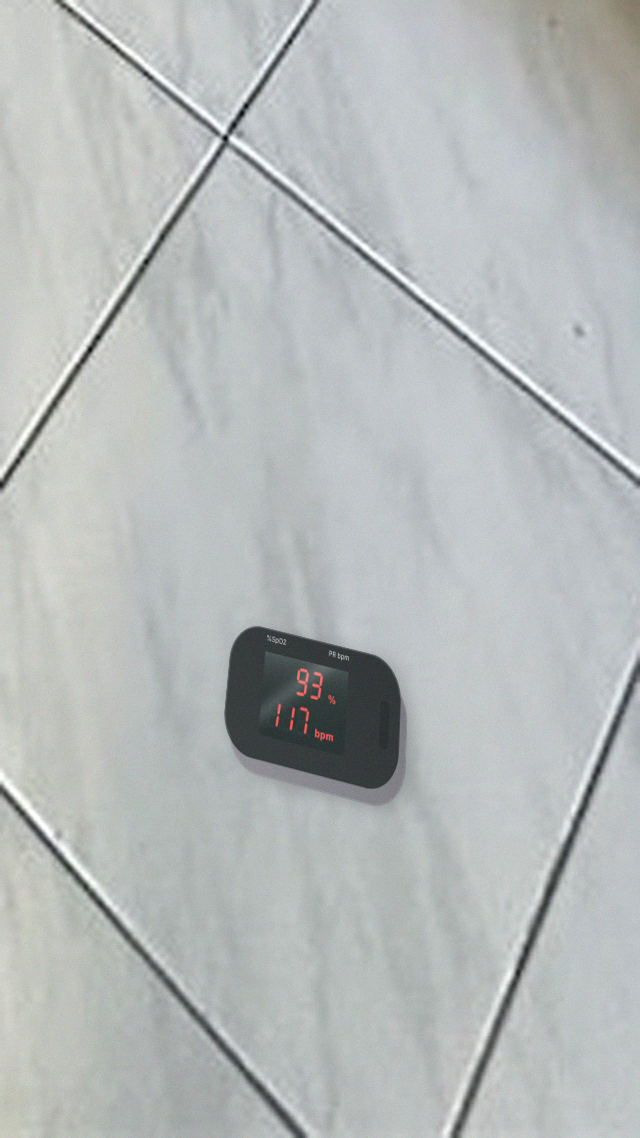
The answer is 117 bpm
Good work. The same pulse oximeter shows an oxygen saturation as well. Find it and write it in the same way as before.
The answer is 93 %
